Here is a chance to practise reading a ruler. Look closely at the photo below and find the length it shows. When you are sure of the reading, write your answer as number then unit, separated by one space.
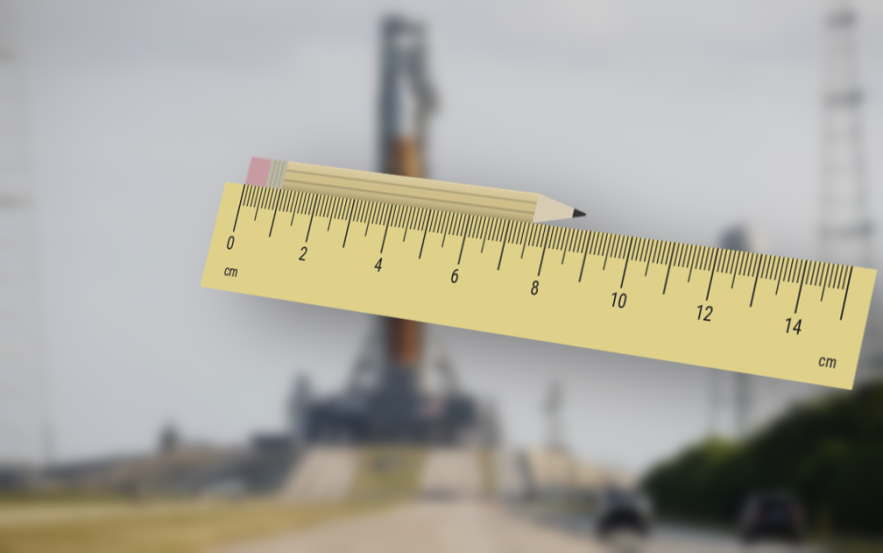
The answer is 8.8 cm
